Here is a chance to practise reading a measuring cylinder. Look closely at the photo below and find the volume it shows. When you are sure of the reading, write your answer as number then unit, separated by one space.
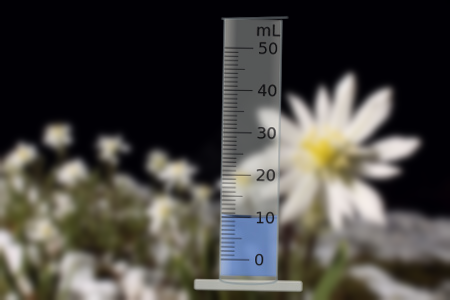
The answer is 10 mL
